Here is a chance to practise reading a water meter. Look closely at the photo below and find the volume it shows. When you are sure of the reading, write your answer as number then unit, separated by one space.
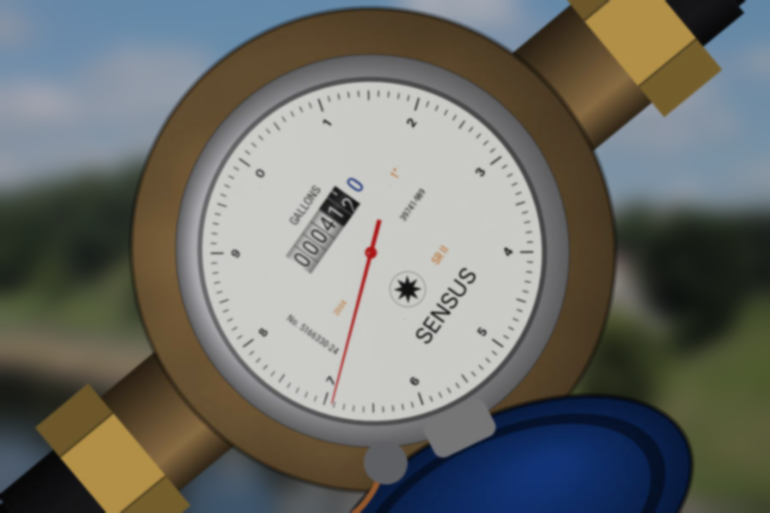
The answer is 4116.9 gal
